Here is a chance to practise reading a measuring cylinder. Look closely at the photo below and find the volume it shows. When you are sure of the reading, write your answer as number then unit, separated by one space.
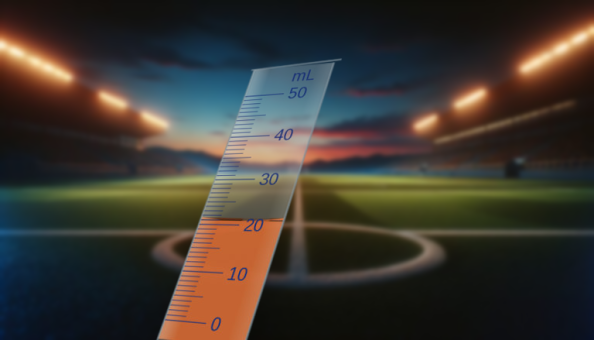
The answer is 21 mL
